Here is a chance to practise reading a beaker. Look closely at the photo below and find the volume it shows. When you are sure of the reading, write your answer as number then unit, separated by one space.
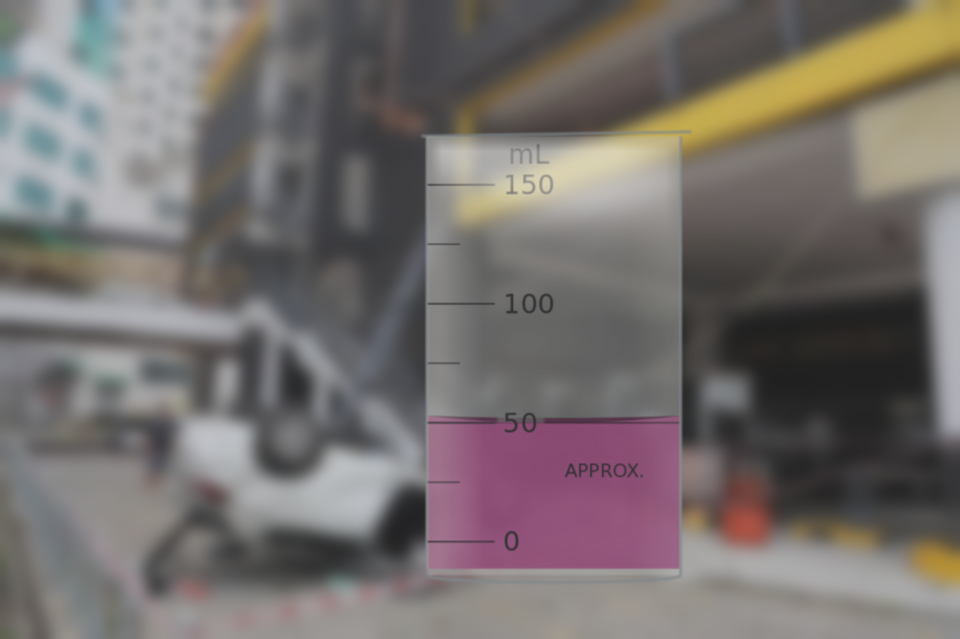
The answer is 50 mL
